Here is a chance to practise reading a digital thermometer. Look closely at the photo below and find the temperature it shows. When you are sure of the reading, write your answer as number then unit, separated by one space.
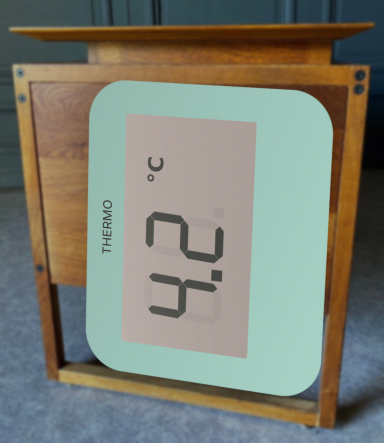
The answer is 4.2 °C
